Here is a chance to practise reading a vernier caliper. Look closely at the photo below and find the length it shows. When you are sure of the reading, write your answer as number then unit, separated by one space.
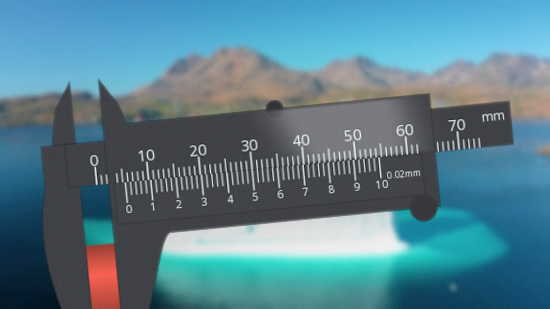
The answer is 5.5 mm
